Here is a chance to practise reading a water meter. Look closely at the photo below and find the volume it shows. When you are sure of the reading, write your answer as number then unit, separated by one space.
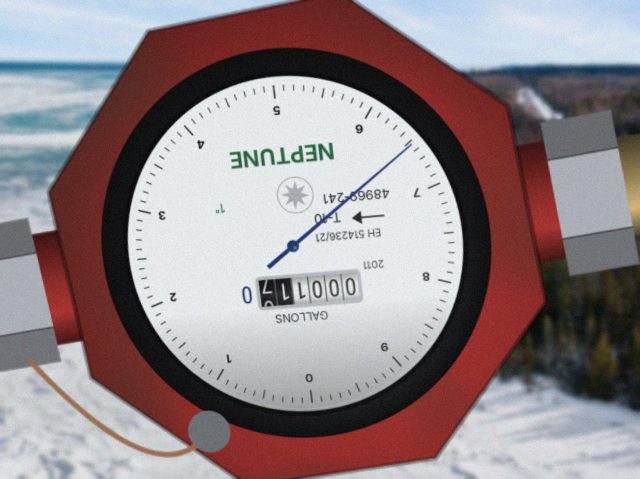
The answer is 1166.5 gal
